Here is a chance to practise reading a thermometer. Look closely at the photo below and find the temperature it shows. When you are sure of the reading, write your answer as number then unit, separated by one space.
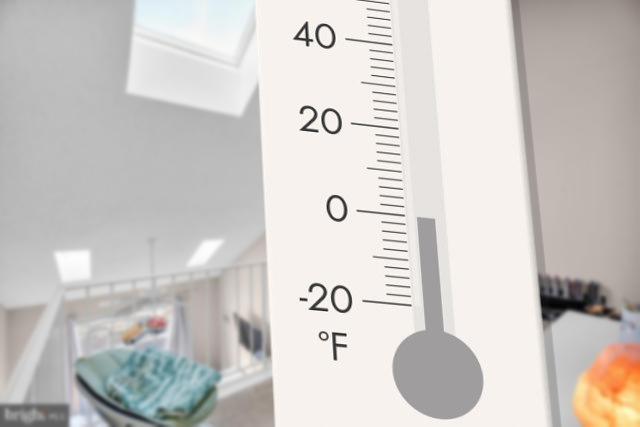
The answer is 0 °F
